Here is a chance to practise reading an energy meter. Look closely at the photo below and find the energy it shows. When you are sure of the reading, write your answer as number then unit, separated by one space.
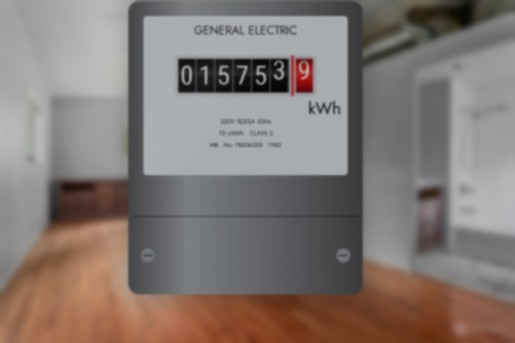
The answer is 15753.9 kWh
